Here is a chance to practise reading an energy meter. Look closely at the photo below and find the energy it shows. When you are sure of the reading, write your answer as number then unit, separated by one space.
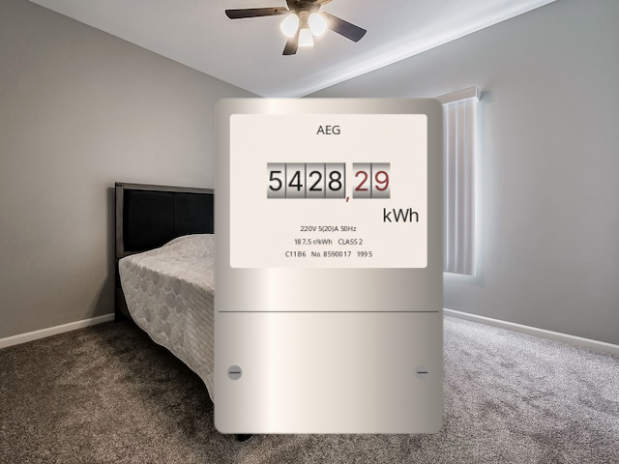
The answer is 5428.29 kWh
